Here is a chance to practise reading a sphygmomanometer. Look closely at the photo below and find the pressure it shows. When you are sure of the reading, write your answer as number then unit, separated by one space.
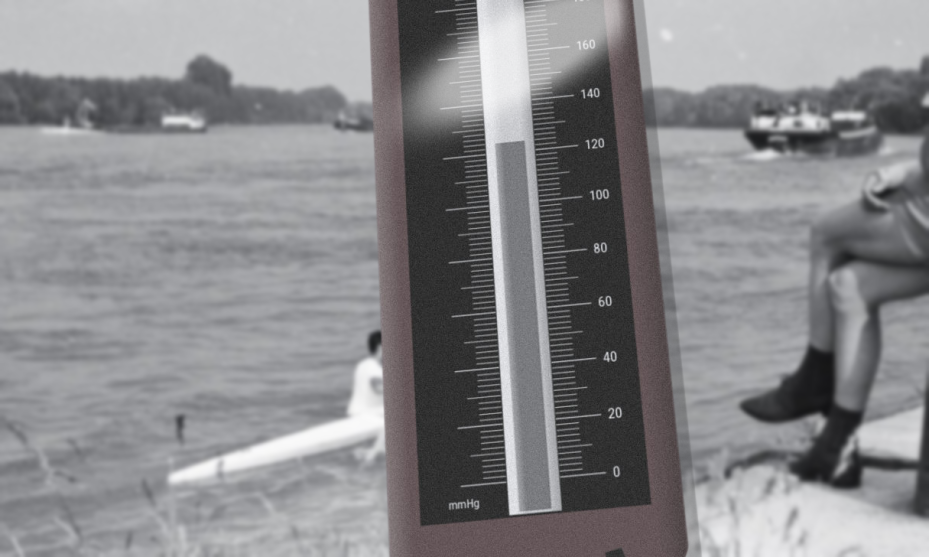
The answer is 124 mmHg
